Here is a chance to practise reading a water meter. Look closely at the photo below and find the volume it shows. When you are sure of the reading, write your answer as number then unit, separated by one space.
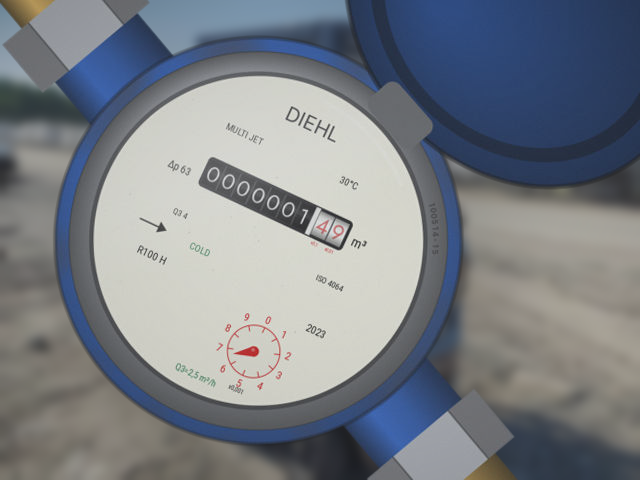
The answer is 1.496 m³
